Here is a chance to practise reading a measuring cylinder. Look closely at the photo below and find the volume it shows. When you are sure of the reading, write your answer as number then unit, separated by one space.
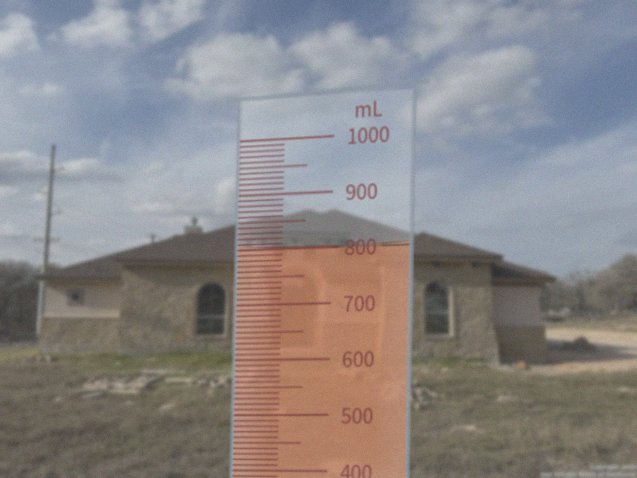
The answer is 800 mL
